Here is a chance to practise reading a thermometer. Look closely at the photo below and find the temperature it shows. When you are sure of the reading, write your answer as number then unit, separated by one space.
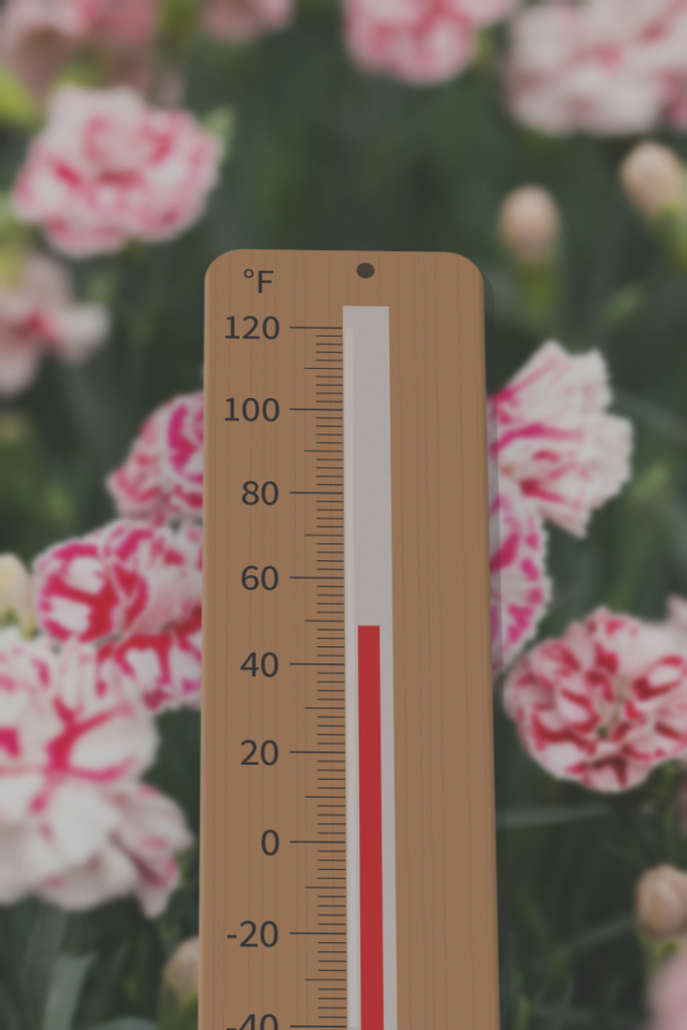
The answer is 49 °F
